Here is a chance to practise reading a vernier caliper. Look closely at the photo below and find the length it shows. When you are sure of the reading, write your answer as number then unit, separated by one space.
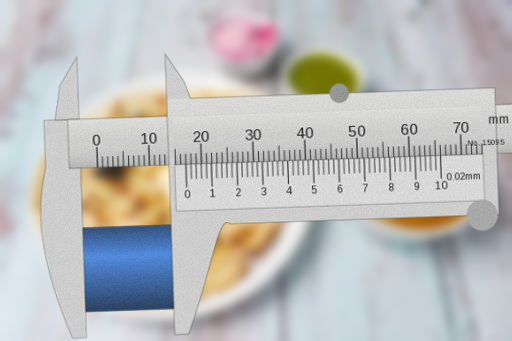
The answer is 17.0 mm
